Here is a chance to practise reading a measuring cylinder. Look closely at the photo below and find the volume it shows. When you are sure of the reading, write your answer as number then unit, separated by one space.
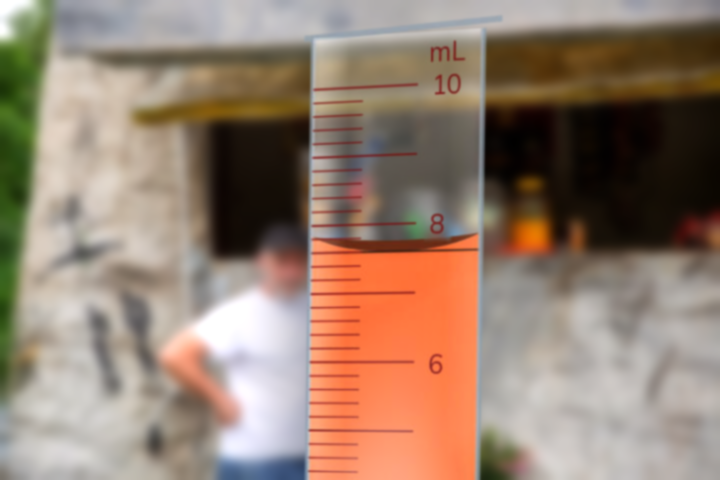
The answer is 7.6 mL
